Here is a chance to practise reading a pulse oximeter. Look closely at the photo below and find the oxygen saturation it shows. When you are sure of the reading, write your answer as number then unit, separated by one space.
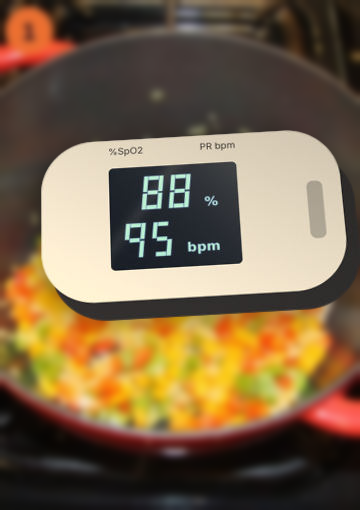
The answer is 88 %
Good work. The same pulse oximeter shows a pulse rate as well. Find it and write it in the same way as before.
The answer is 95 bpm
